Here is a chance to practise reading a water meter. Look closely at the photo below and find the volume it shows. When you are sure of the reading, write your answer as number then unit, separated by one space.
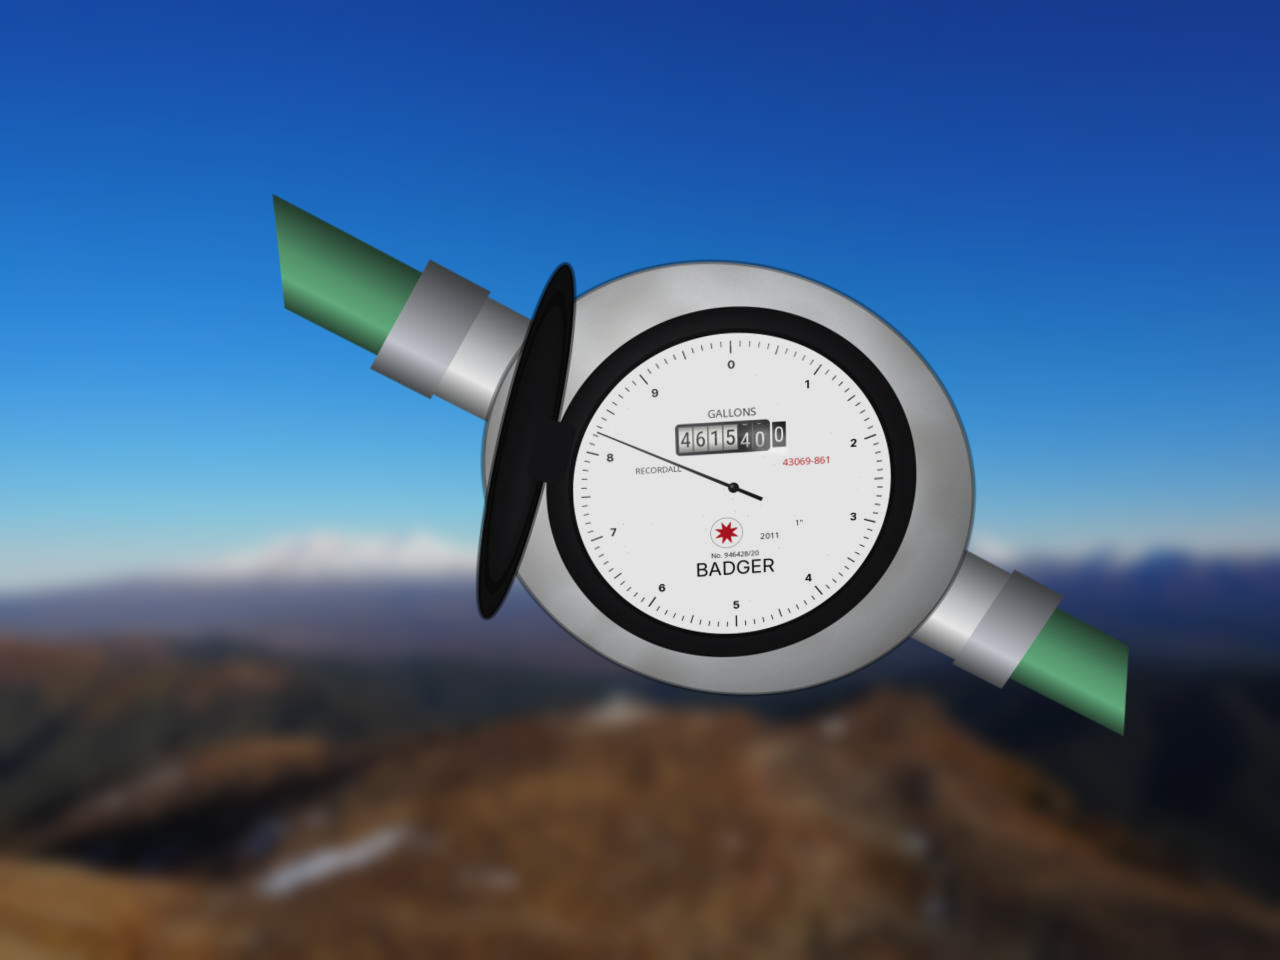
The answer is 4615398.2 gal
